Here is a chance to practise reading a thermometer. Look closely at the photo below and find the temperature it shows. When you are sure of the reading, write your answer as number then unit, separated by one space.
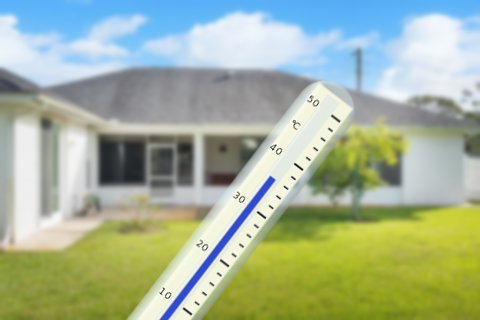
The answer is 36 °C
